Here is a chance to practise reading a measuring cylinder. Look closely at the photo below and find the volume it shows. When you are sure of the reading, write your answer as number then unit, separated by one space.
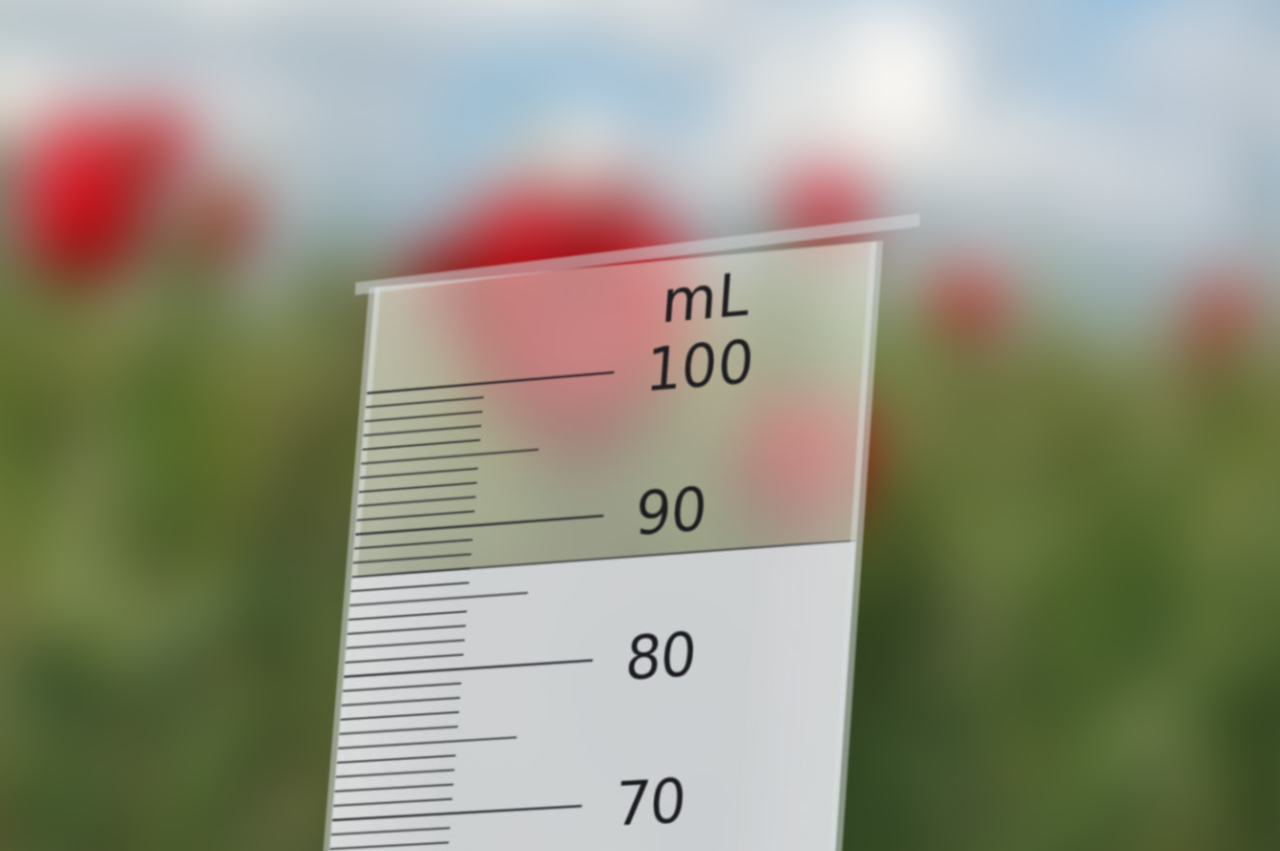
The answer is 87 mL
